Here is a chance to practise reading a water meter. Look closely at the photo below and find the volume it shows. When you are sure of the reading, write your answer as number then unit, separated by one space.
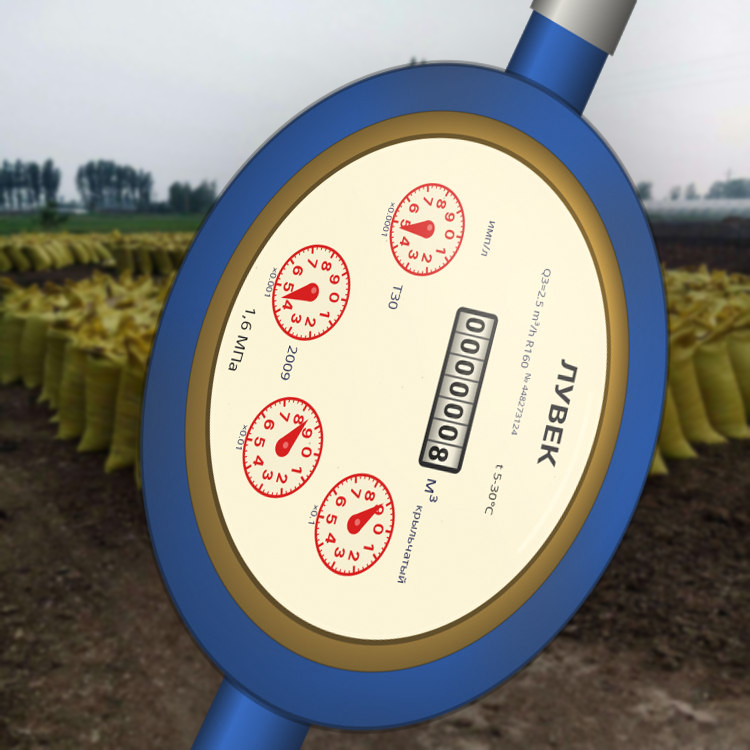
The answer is 7.8844 m³
